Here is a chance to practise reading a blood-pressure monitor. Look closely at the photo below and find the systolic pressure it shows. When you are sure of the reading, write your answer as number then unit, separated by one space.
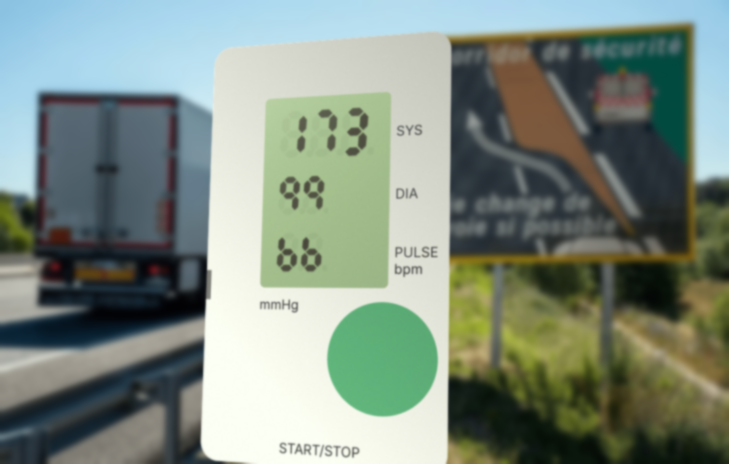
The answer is 173 mmHg
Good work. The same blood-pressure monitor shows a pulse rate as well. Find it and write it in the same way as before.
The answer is 66 bpm
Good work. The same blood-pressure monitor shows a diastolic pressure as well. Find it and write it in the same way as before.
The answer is 99 mmHg
